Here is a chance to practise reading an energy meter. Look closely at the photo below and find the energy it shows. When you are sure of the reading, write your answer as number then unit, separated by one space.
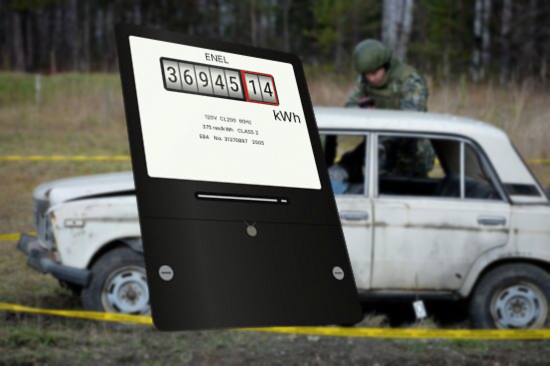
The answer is 36945.14 kWh
